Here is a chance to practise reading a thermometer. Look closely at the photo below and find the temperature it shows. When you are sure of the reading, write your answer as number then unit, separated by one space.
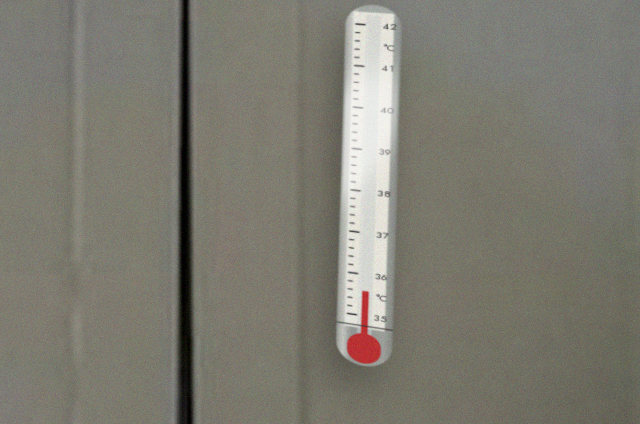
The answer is 35.6 °C
